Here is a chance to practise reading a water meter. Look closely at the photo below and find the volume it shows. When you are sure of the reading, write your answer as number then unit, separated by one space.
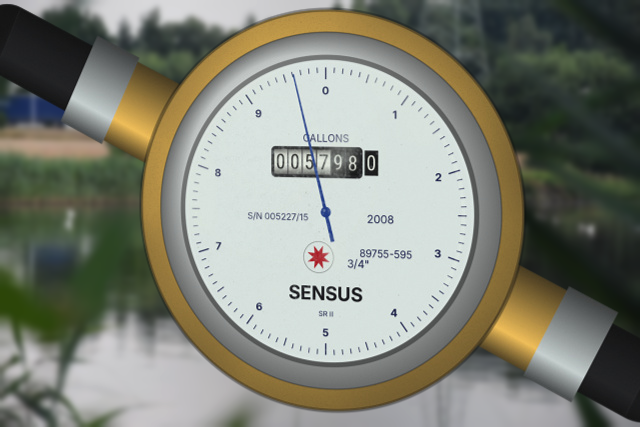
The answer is 57979.6 gal
